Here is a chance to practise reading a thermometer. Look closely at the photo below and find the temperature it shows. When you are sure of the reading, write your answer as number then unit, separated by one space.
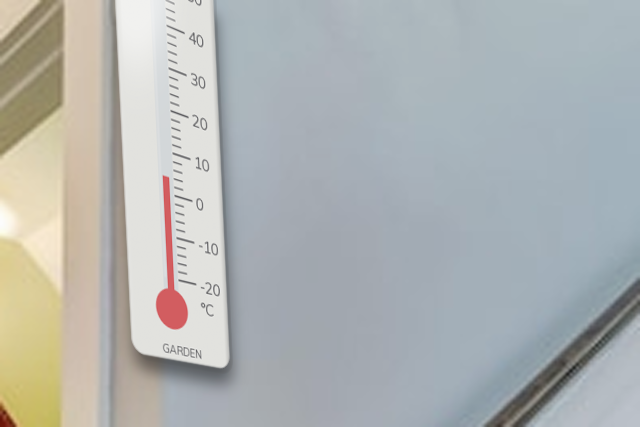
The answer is 4 °C
